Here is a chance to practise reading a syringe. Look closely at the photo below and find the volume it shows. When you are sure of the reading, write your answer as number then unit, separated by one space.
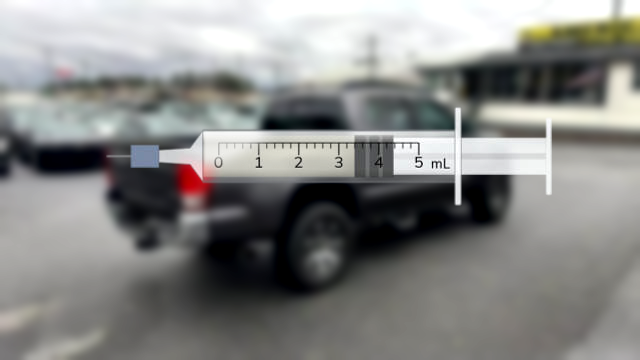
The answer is 3.4 mL
